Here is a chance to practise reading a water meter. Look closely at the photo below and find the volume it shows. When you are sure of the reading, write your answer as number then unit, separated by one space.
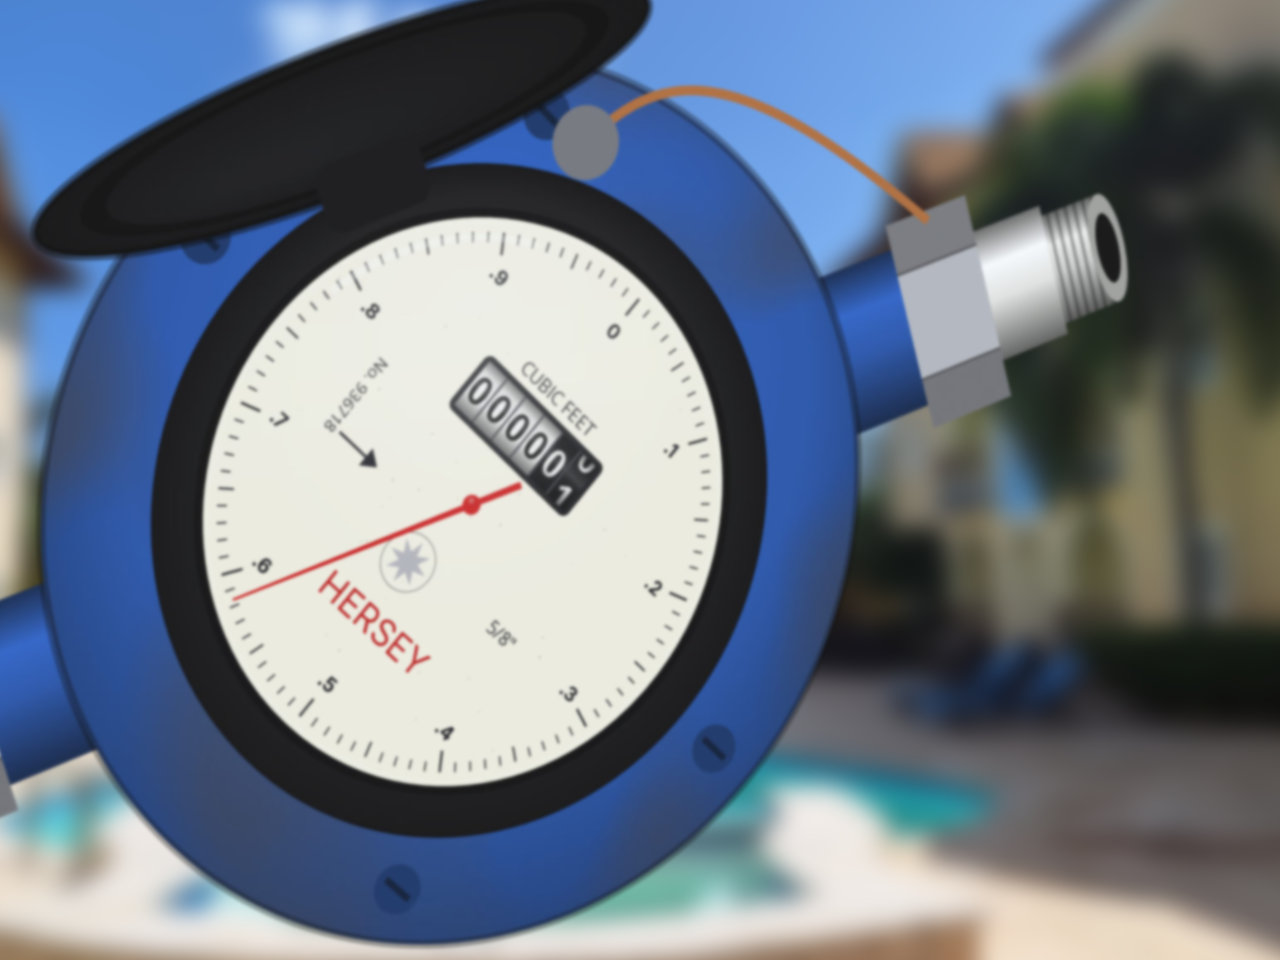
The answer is 0.58 ft³
